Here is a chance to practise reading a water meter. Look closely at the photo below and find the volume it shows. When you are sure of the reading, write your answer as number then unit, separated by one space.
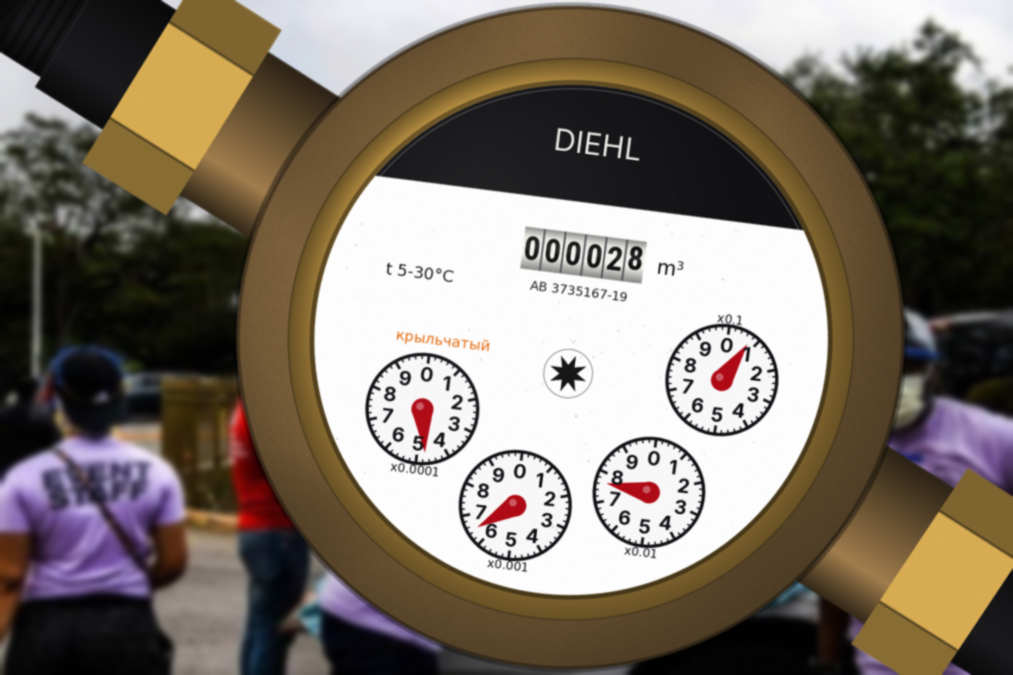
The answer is 28.0764 m³
